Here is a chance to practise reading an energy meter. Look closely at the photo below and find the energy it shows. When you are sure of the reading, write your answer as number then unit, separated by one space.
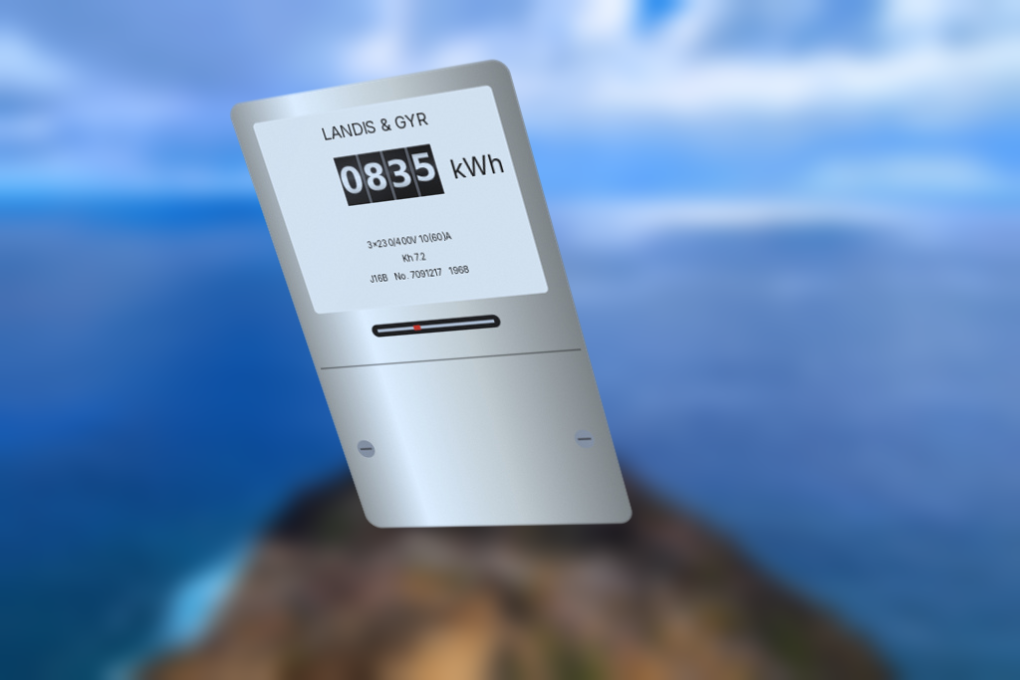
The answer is 835 kWh
